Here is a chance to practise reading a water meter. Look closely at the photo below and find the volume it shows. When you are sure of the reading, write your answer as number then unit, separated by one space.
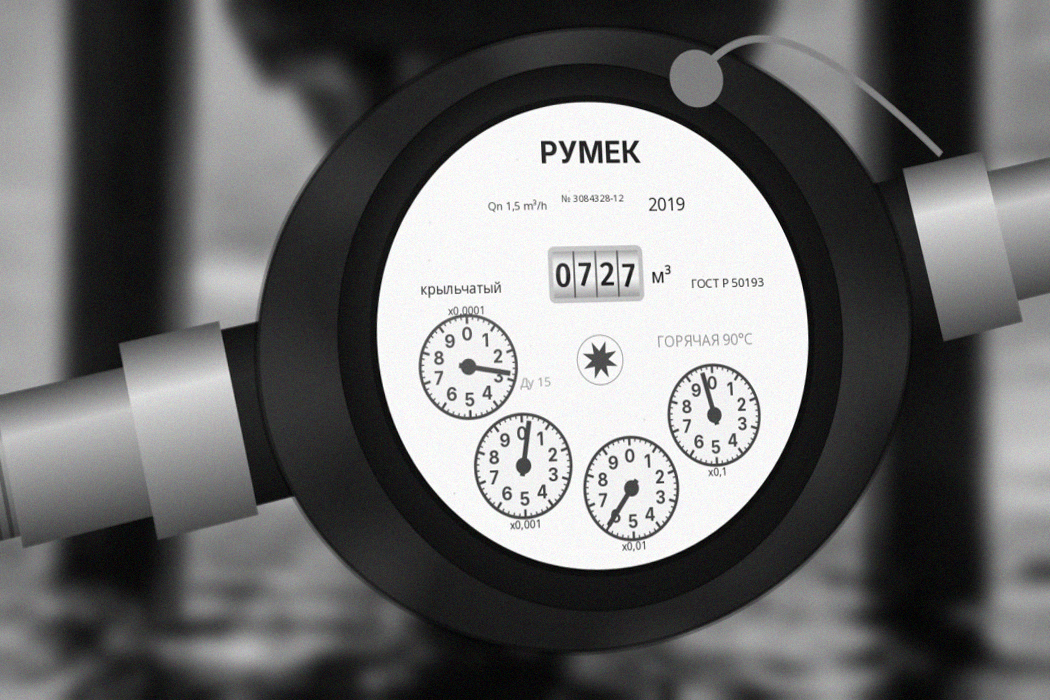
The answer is 726.9602 m³
